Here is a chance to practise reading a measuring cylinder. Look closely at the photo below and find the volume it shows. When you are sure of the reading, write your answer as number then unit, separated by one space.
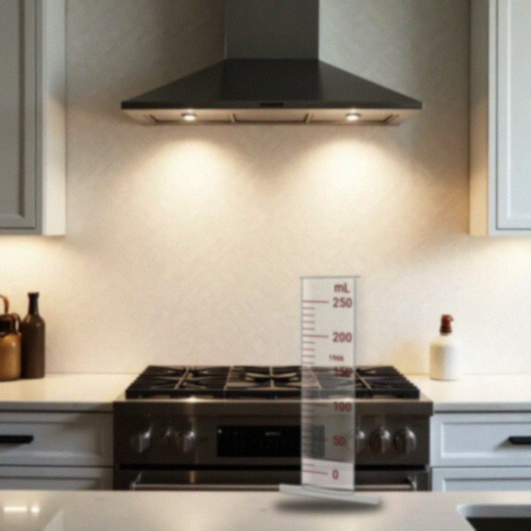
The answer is 20 mL
